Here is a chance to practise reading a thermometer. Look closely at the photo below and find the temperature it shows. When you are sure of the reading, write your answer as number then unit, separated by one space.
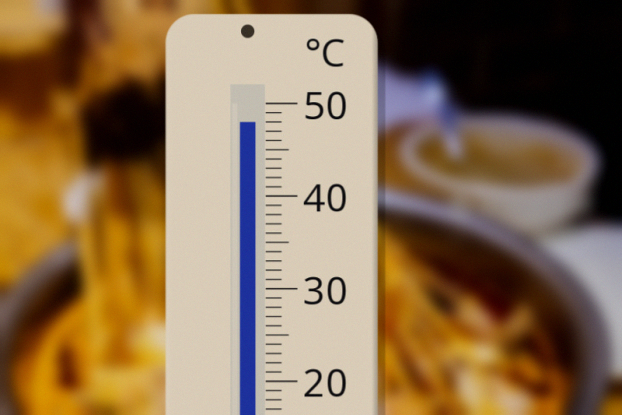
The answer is 48 °C
